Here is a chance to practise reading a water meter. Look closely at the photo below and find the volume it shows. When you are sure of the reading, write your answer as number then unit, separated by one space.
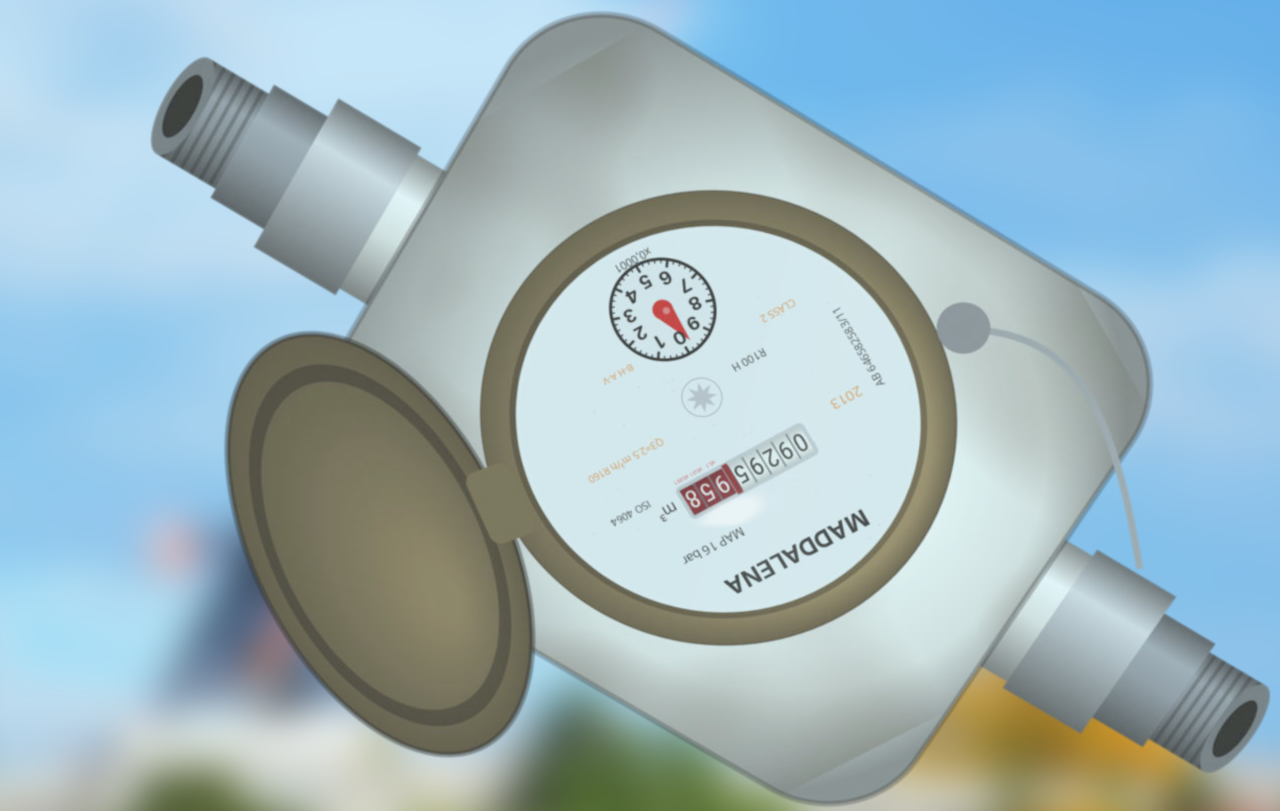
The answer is 9295.9579 m³
